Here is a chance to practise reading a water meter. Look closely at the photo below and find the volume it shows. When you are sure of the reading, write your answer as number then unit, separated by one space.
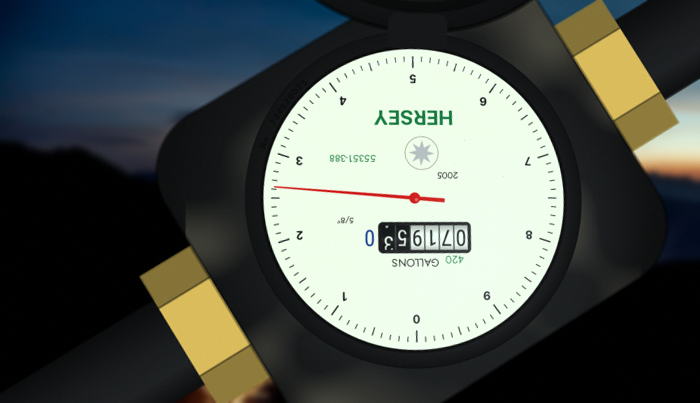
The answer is 719532.6 gal
